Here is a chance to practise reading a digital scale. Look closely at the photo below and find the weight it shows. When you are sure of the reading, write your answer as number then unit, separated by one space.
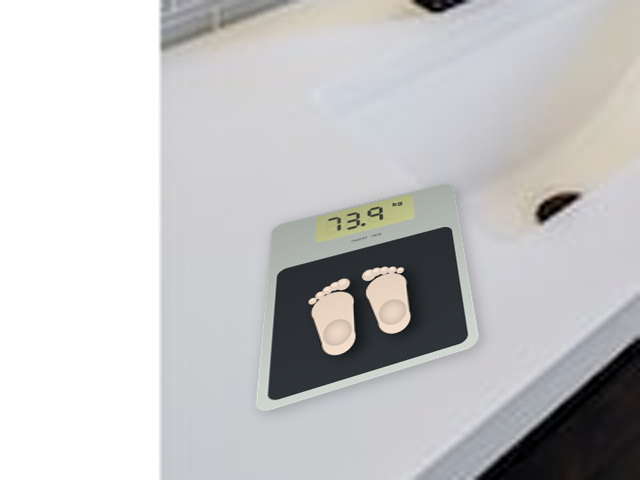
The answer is 73.9 kg
